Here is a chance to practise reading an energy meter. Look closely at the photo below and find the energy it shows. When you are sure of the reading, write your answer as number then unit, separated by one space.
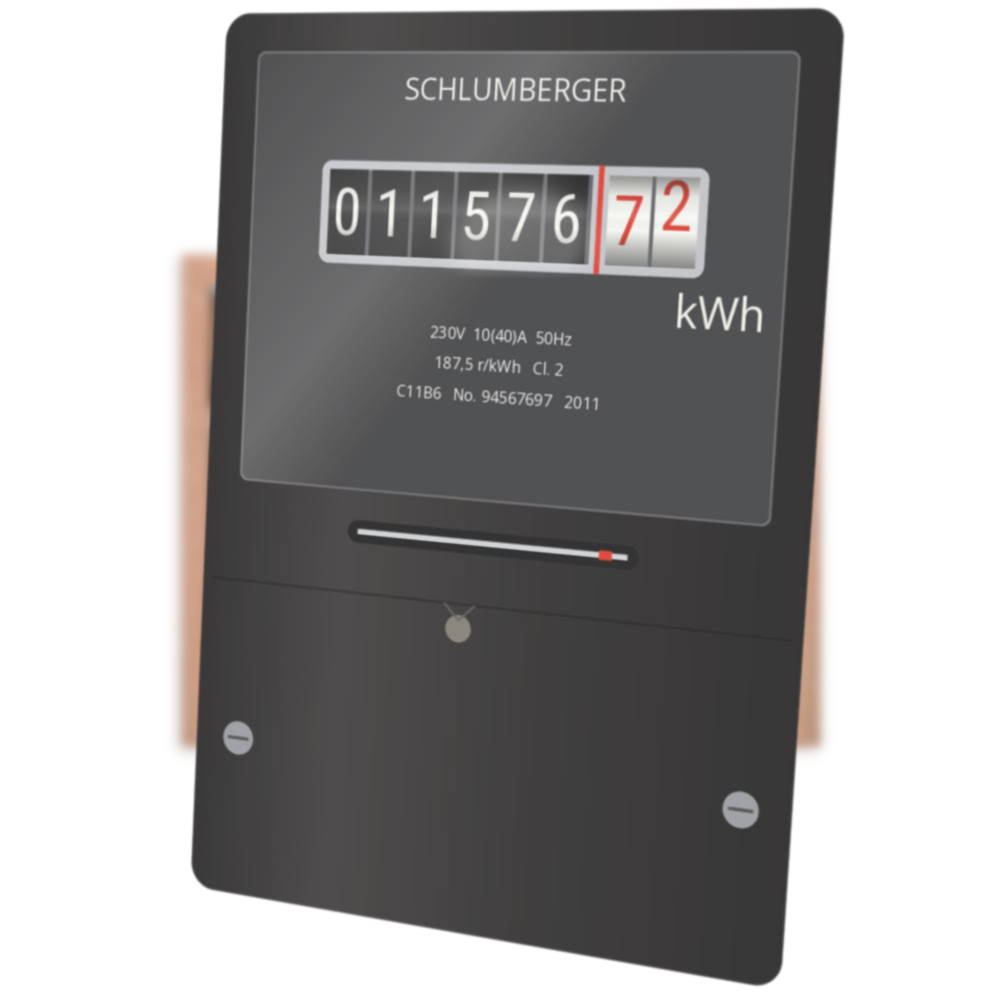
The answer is 11576.72 kWh
